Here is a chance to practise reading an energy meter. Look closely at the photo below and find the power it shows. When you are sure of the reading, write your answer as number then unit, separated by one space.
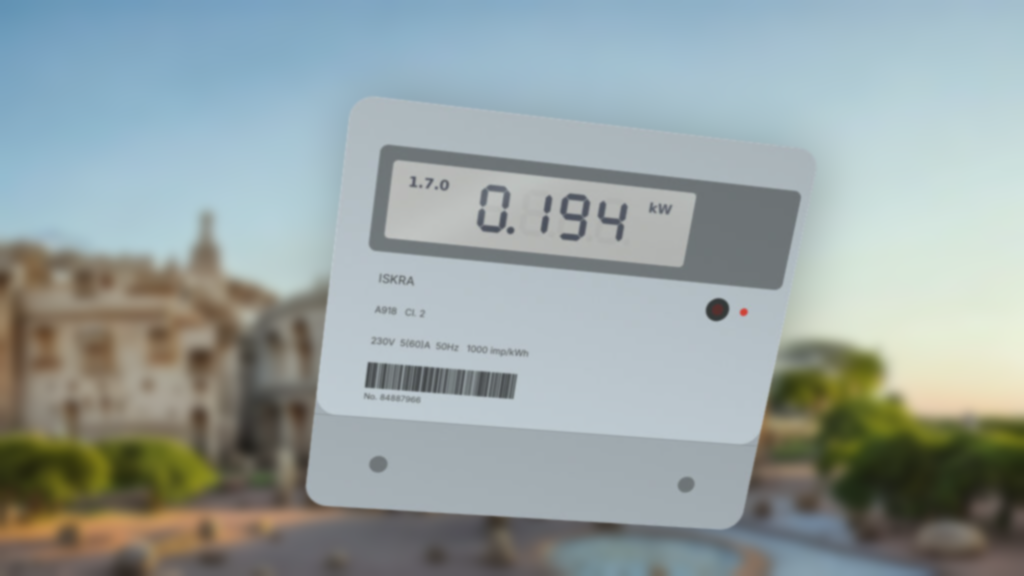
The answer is 0.194 kW
